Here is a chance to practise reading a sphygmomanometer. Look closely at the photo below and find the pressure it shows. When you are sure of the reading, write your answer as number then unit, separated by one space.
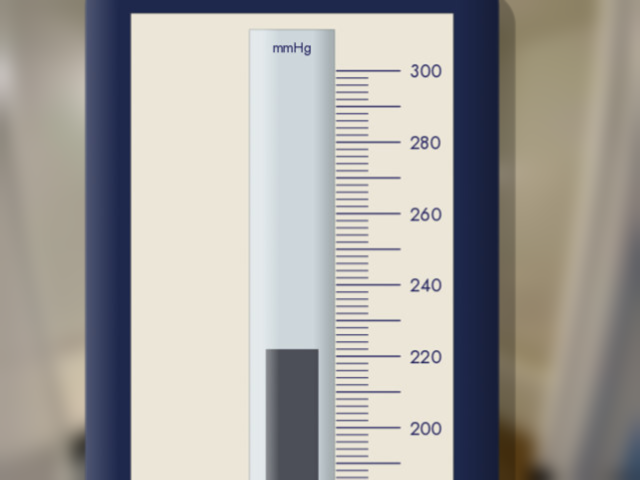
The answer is 222 mmHg
